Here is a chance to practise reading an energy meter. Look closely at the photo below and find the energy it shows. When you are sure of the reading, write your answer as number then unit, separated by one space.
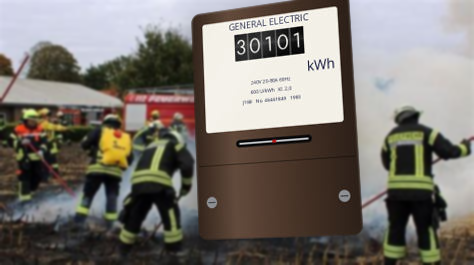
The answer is 30101 kWh
